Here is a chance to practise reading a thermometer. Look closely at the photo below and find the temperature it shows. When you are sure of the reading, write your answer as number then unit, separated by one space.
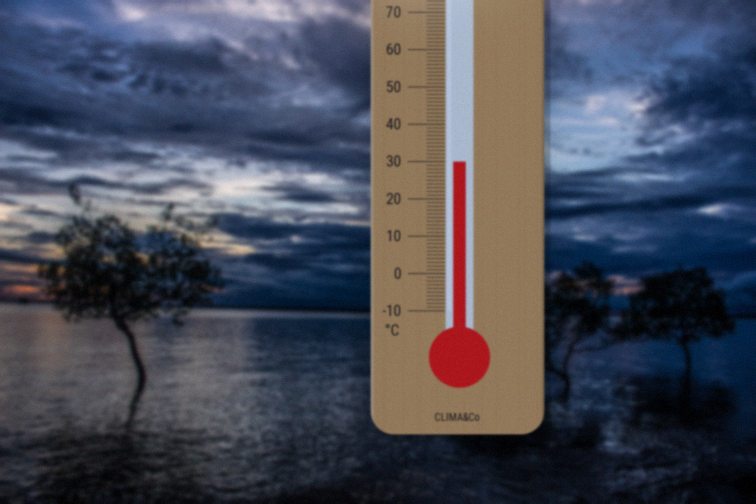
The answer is 30 °C
